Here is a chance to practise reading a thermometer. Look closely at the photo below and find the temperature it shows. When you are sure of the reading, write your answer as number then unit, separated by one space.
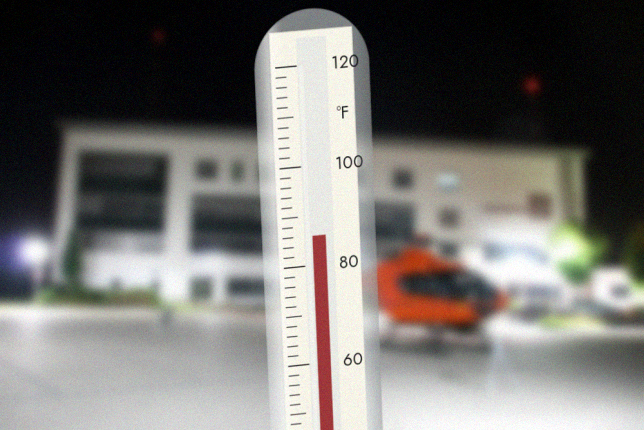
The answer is 86 °F
